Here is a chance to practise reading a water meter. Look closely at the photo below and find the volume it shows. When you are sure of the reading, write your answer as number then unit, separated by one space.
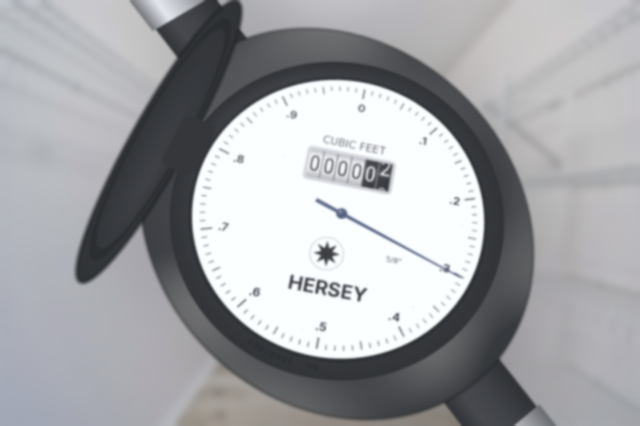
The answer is 2.30 ft³
